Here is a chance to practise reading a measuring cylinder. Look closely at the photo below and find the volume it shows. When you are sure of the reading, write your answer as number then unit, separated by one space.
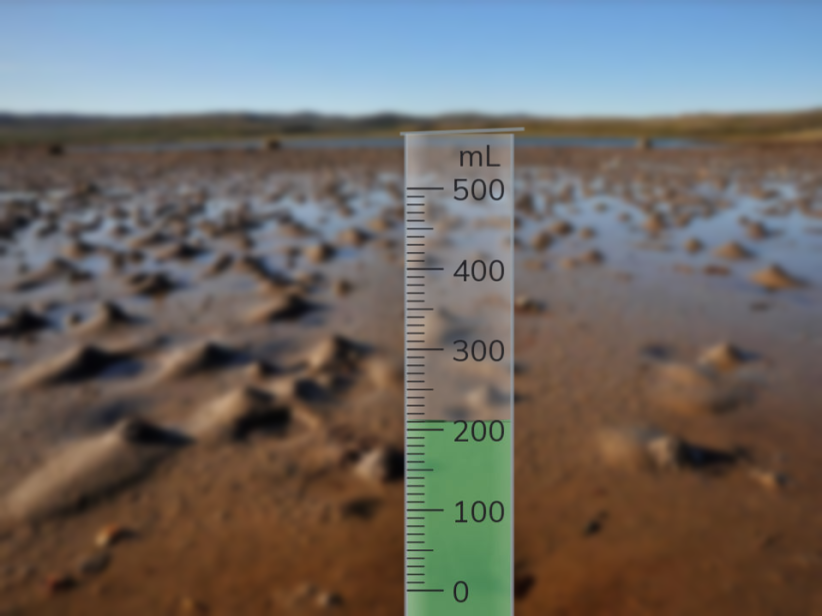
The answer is 210 mL
